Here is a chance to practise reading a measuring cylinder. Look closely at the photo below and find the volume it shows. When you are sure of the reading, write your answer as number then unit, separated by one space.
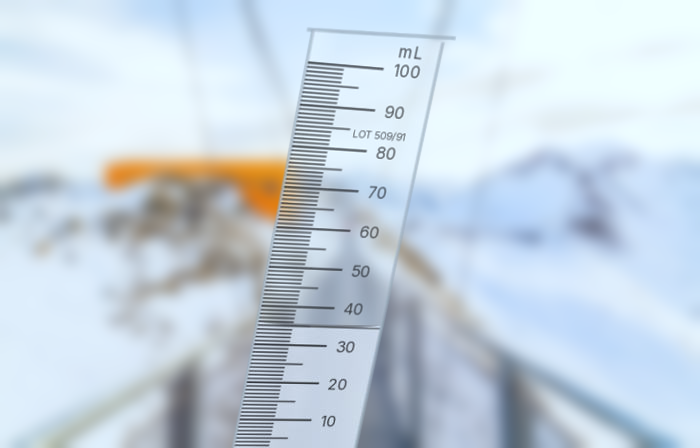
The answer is 35 mL
